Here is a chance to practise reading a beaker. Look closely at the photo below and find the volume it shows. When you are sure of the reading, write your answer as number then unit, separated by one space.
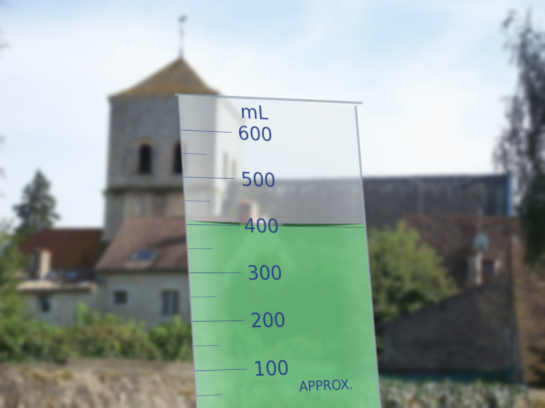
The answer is 400 mL
